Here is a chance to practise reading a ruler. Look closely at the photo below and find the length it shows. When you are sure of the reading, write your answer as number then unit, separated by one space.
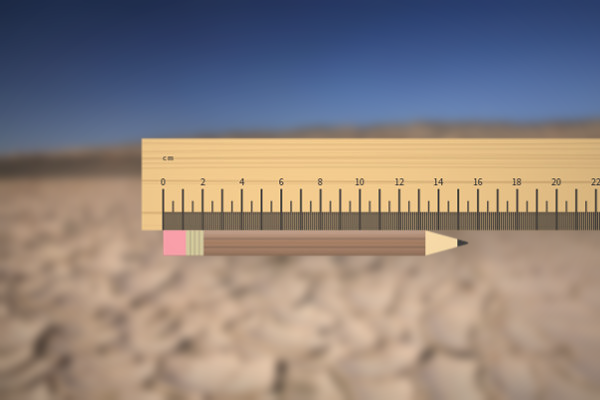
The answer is 15.5 cm
